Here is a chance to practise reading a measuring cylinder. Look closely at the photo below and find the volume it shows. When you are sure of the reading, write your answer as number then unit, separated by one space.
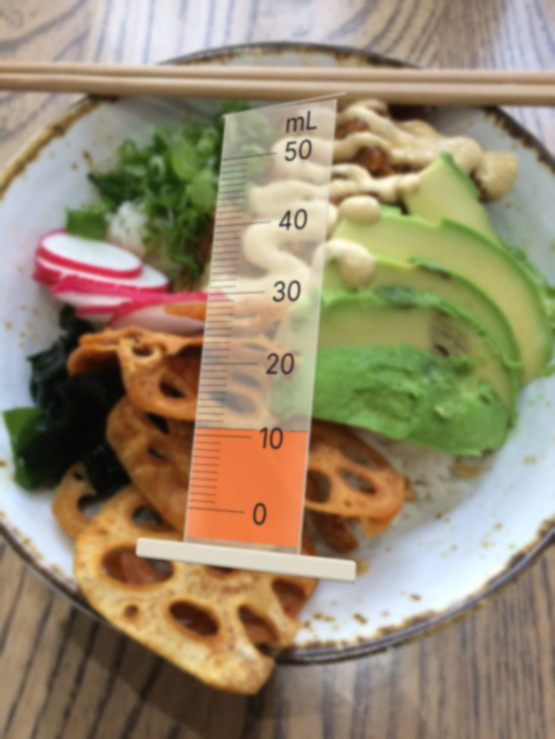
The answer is 11 mL
